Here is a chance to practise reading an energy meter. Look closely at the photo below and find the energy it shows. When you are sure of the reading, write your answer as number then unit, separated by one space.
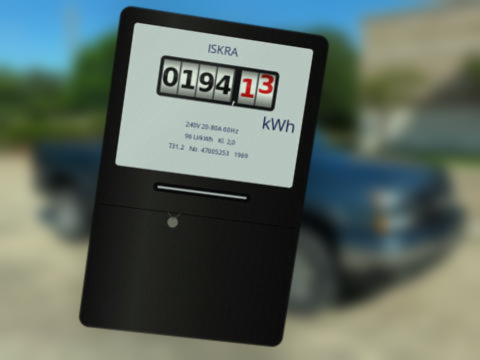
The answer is 194.13 kWh
